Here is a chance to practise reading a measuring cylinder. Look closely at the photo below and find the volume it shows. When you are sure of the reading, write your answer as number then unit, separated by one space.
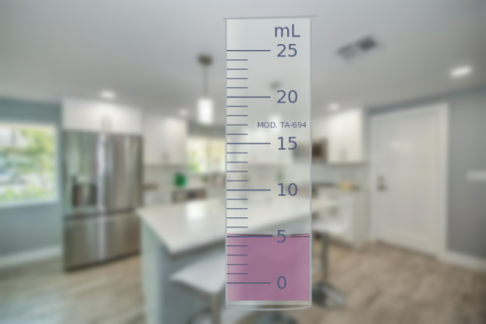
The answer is 5 mL
